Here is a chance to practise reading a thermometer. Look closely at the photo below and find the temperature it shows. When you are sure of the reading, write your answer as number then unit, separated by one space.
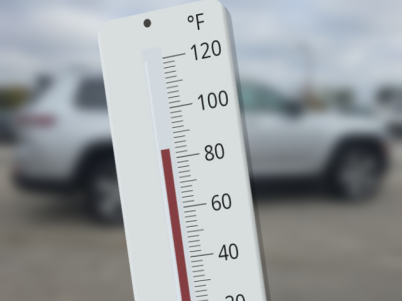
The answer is 84 °F
